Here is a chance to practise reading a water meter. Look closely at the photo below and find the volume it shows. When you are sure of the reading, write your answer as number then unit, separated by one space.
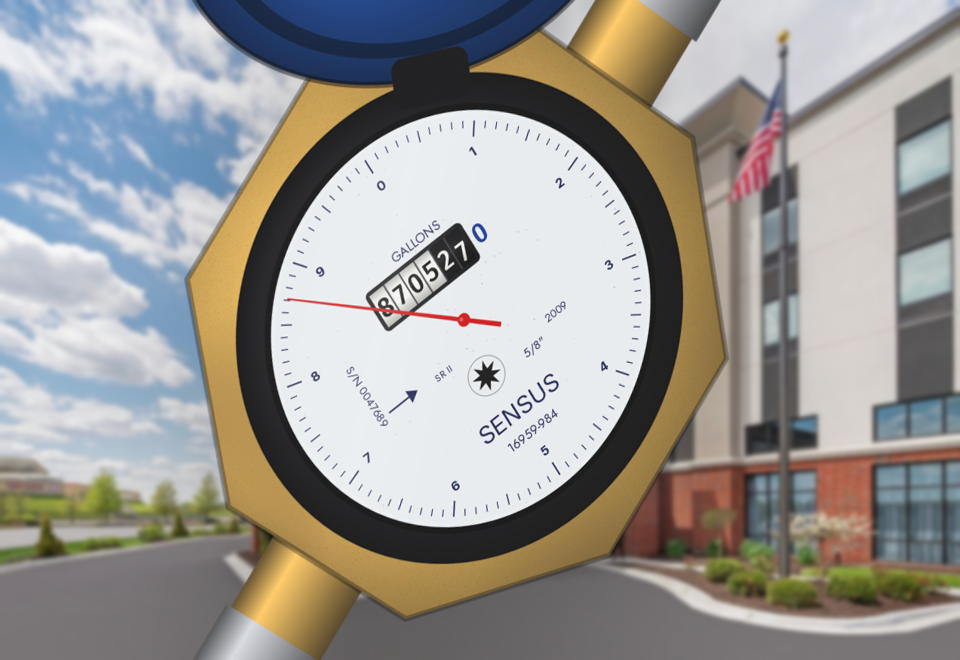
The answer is 8705268.7 gal
